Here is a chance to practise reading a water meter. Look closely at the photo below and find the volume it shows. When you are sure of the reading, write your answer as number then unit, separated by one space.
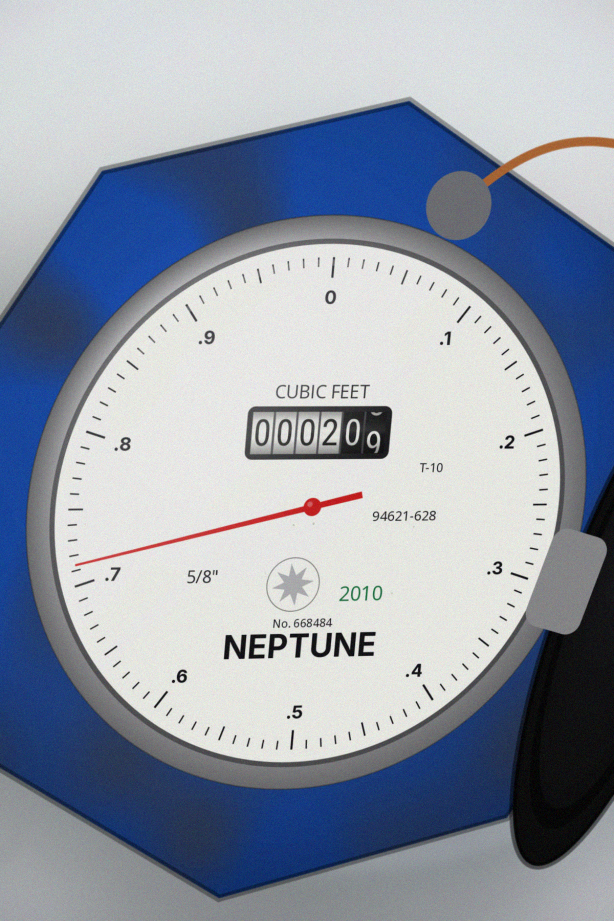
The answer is 208.71 ft³
